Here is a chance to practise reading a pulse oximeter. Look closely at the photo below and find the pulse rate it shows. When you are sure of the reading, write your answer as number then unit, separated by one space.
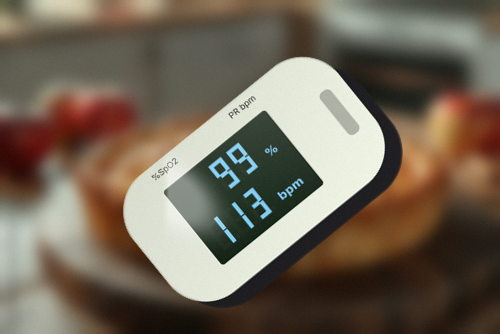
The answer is 113 bpm
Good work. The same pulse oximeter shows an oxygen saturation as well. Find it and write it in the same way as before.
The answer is 99 %
